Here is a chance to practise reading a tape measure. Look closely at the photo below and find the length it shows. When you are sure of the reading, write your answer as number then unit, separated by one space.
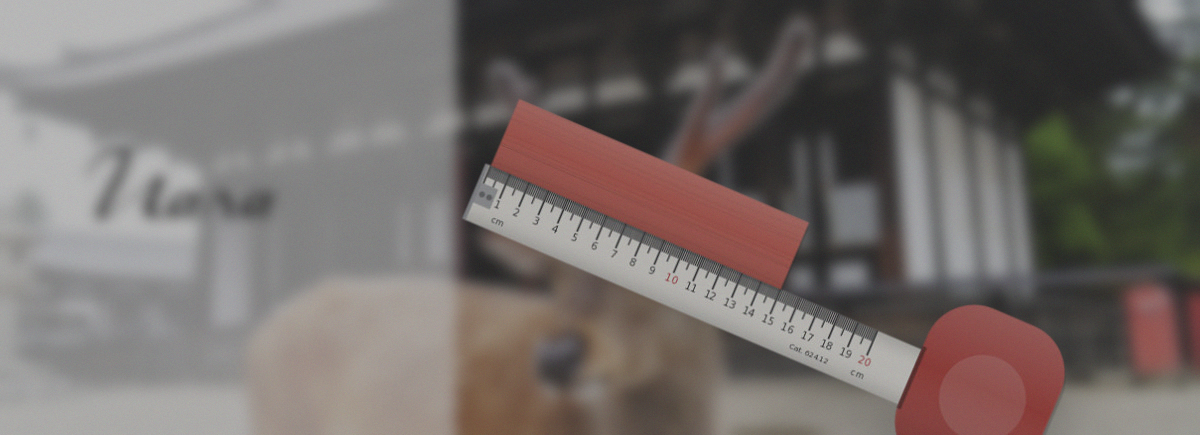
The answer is 15 cm
